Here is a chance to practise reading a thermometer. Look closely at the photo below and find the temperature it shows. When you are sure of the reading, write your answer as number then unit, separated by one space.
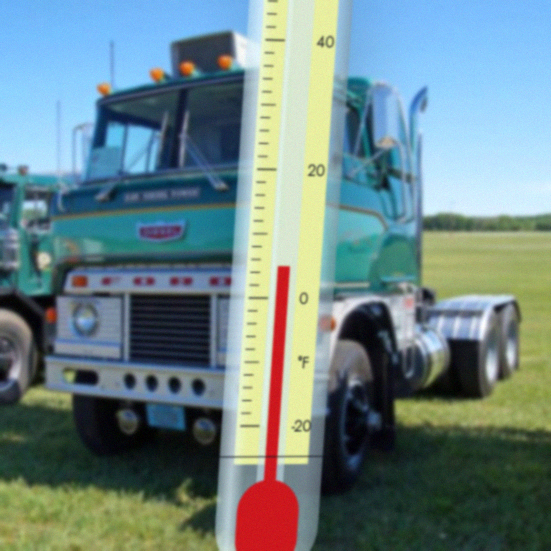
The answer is 5 °F
